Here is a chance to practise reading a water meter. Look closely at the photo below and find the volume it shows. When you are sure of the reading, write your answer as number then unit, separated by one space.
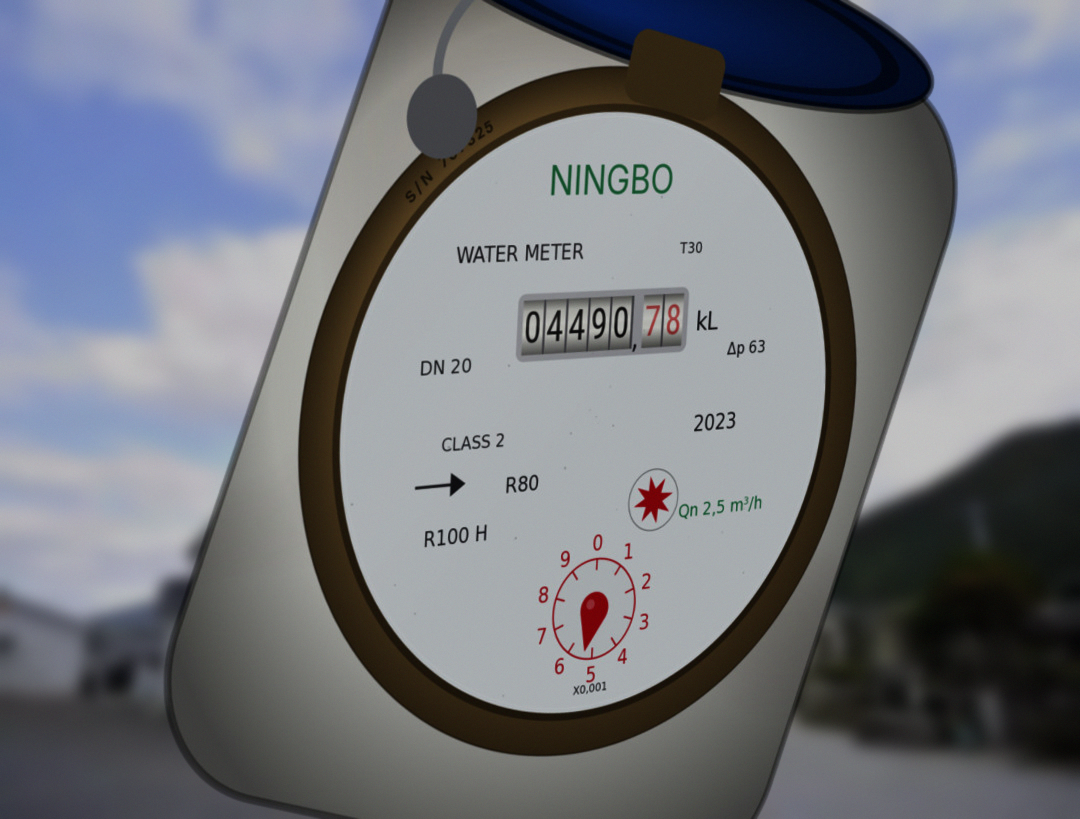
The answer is 4490.785 kL
